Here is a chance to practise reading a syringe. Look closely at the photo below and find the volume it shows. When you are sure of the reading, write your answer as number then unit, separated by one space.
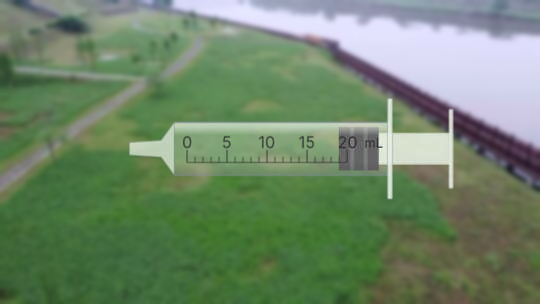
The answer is 19 mL
